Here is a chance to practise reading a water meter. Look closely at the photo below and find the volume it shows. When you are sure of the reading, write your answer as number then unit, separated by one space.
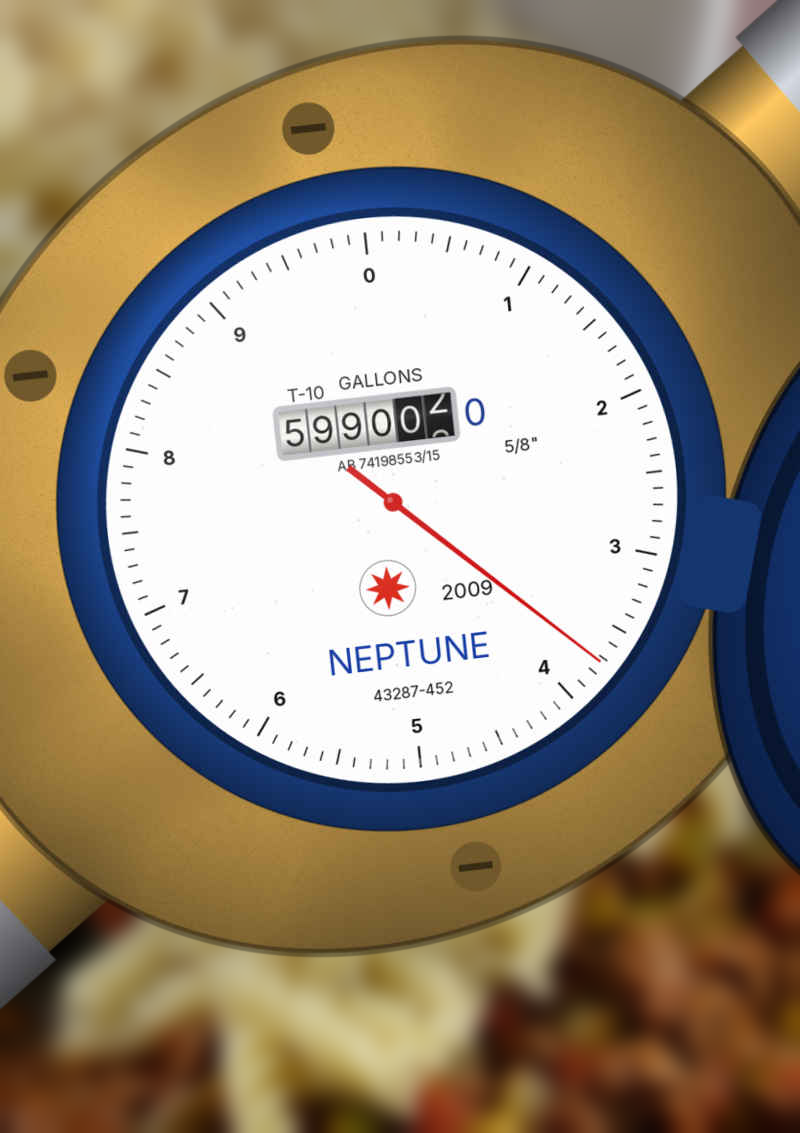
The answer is 5990023.7 gal
